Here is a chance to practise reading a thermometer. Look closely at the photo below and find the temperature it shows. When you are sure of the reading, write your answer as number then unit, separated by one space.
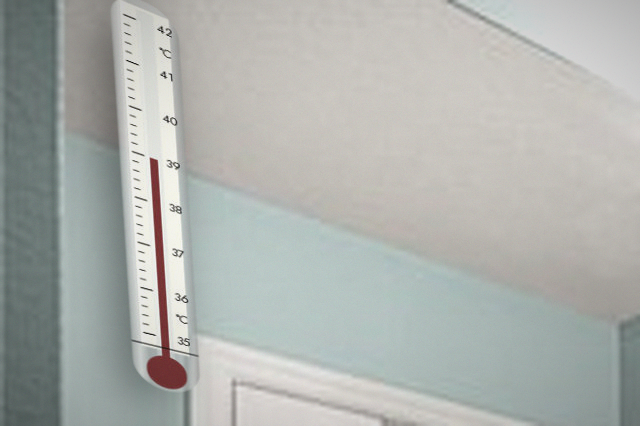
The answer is 39 °C
